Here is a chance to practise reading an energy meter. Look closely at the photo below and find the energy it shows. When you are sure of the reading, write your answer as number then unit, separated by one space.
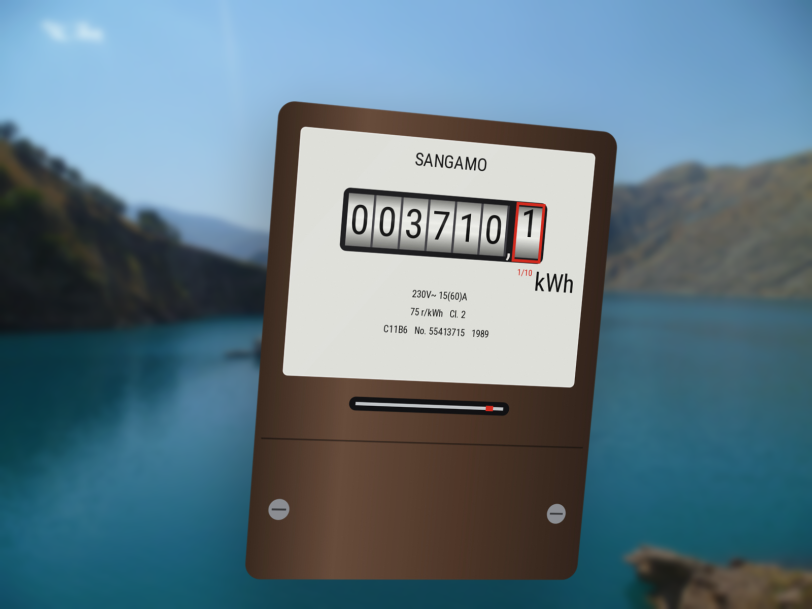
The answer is 3710.1 kWh
